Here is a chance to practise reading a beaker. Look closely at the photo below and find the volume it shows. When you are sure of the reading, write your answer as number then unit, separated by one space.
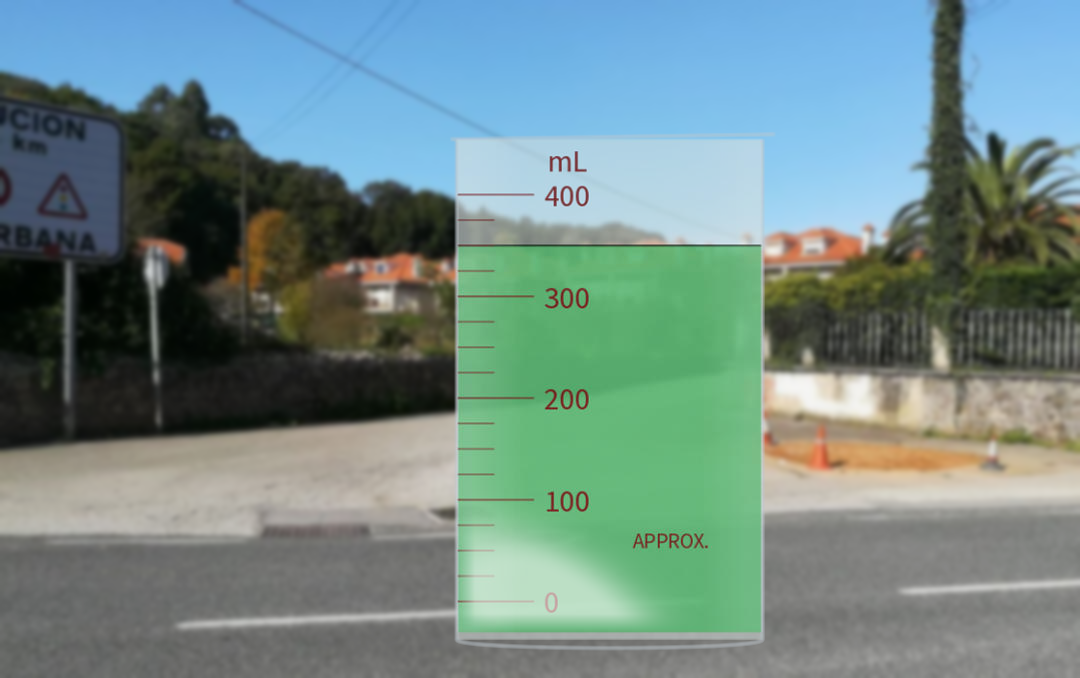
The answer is 350 mL
